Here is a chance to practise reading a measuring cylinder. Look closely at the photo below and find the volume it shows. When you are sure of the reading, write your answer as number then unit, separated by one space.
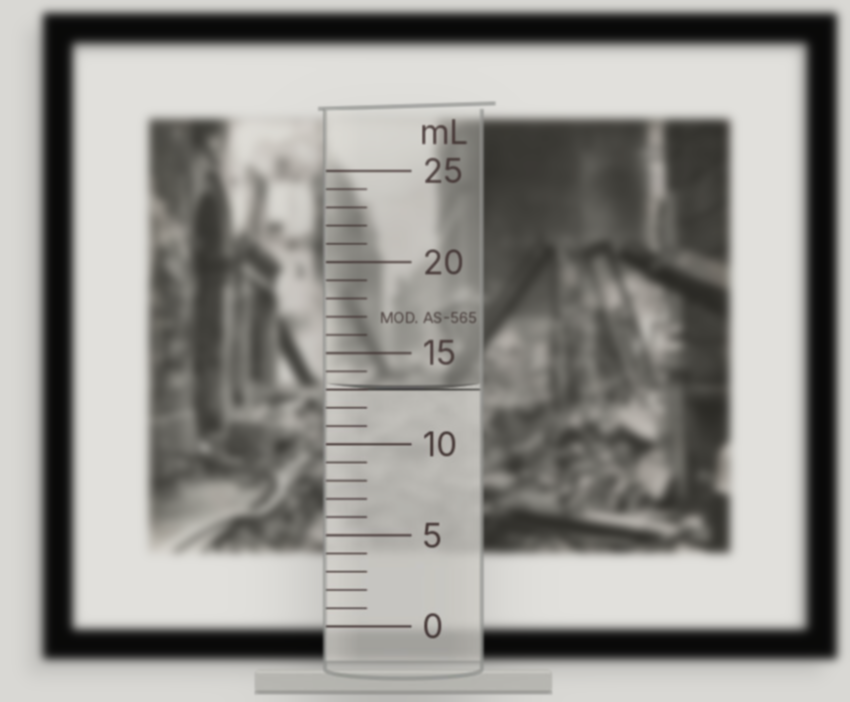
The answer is 13 mL
